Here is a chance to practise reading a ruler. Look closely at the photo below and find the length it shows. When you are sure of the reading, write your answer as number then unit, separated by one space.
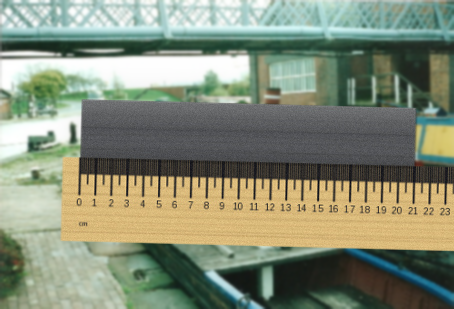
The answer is 21 cm
